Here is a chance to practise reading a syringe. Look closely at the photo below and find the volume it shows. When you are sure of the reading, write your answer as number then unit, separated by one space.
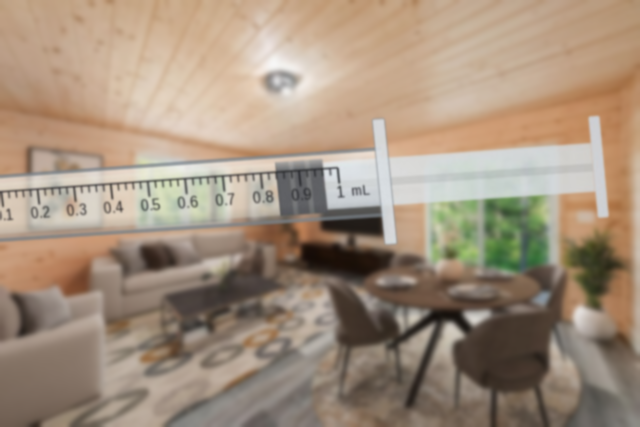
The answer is 0.84 mL
